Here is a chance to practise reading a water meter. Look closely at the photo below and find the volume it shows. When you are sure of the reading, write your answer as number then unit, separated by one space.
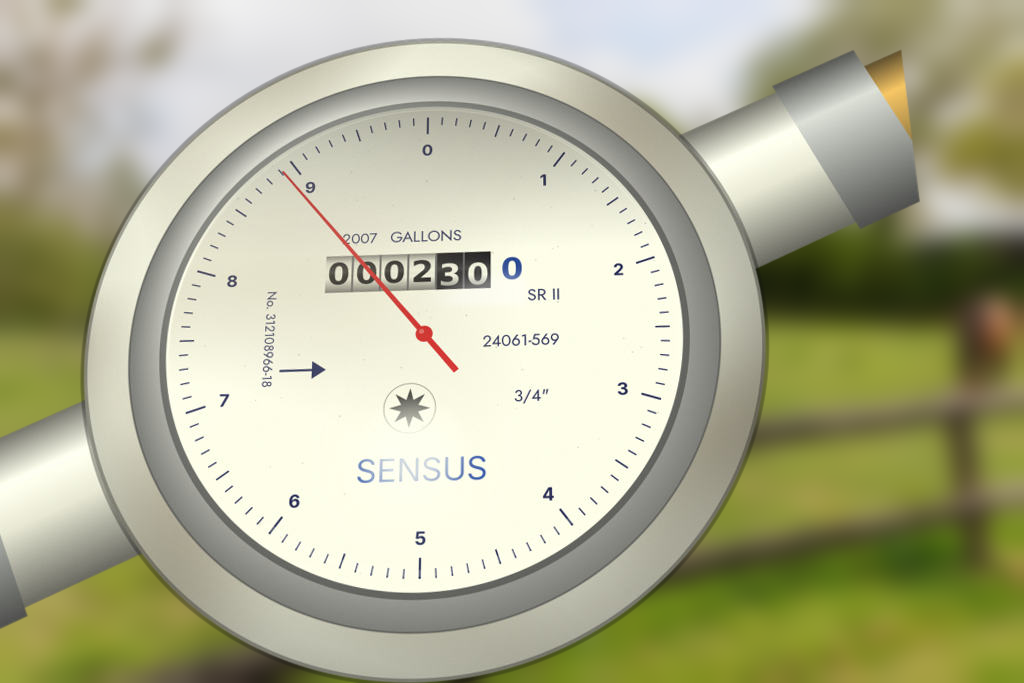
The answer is 2298.9 gal
